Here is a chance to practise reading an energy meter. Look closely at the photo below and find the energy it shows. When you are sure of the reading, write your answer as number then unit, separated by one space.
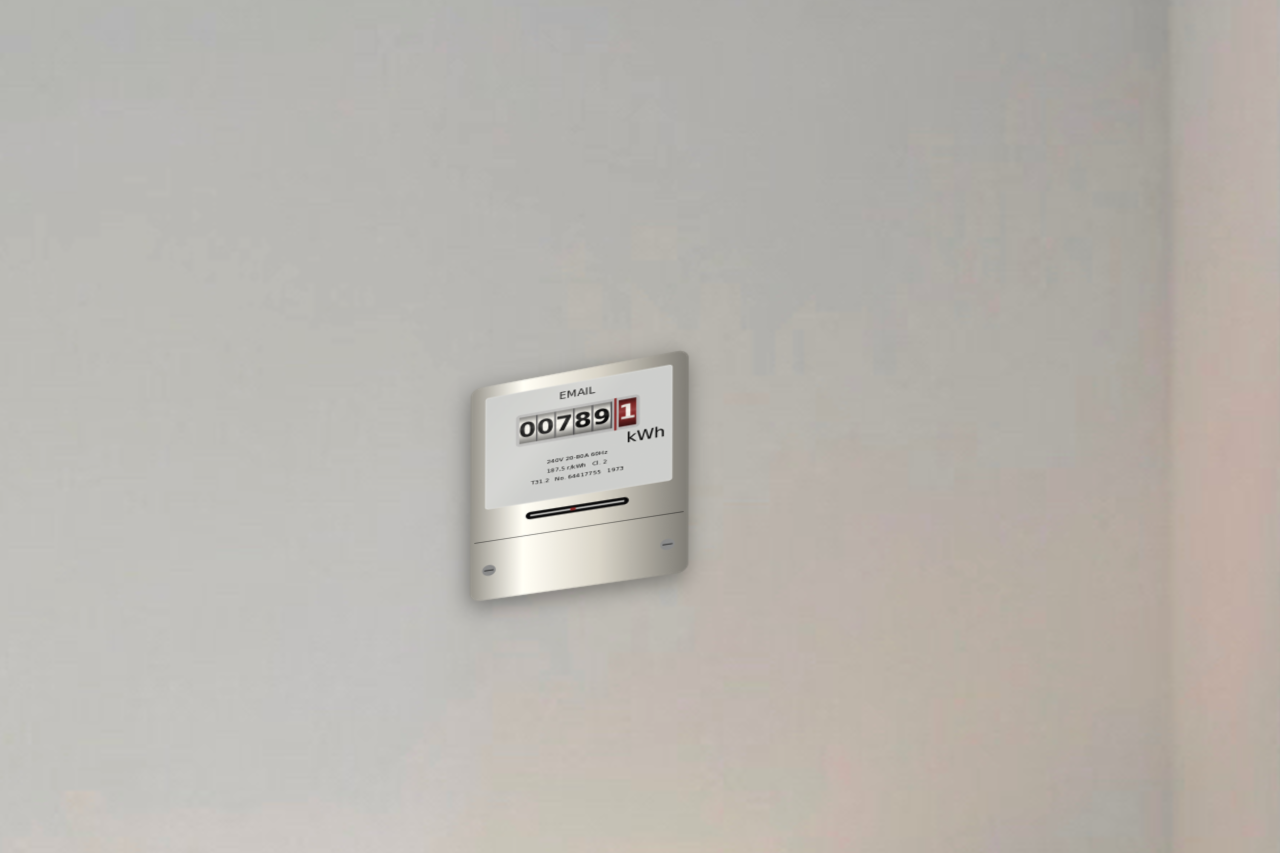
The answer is 789.1 kWh
